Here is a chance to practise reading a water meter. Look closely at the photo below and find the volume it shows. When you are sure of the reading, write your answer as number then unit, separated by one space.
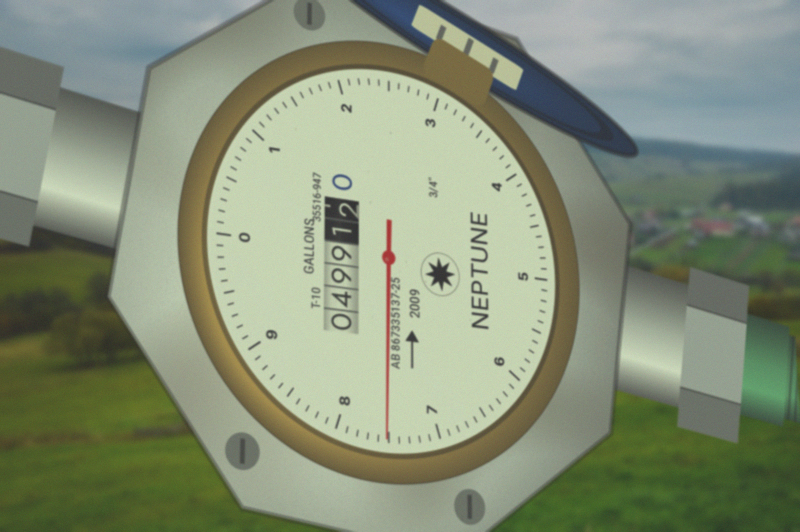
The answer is 499117.5 gal
